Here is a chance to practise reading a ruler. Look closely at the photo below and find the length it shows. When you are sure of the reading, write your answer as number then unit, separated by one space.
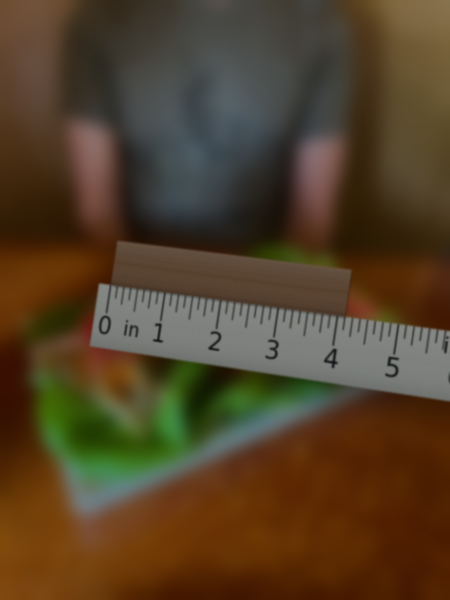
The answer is 4.125 in
